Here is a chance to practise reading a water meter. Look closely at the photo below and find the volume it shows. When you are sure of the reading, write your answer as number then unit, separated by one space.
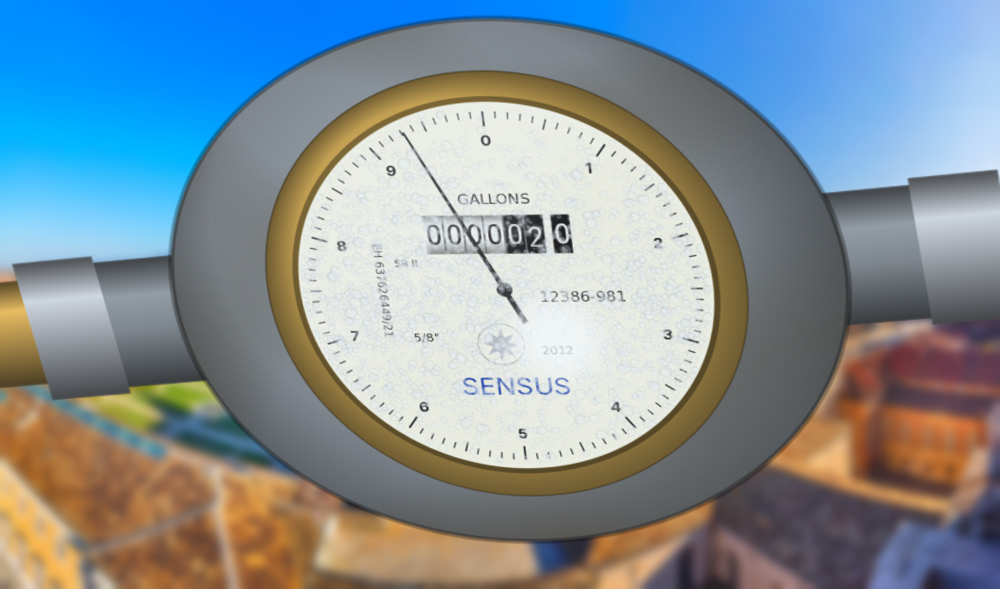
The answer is 19.3 gal
